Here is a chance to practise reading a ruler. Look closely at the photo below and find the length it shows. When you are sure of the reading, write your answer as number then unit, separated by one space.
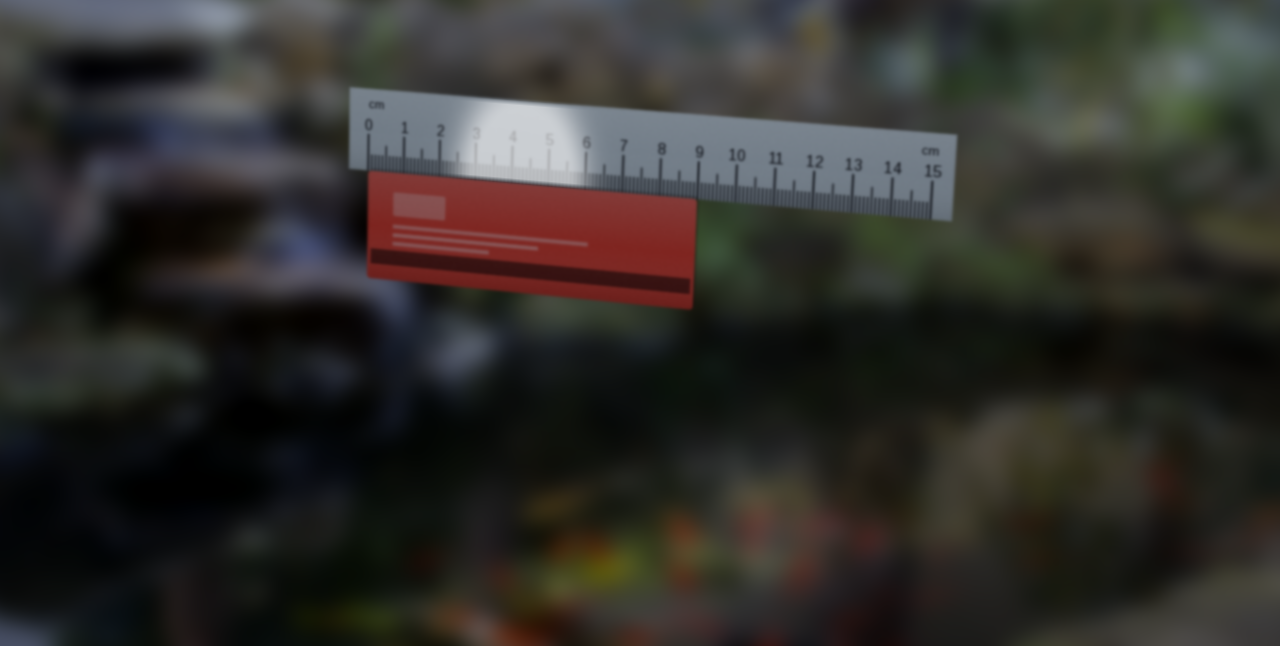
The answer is 9 cm
